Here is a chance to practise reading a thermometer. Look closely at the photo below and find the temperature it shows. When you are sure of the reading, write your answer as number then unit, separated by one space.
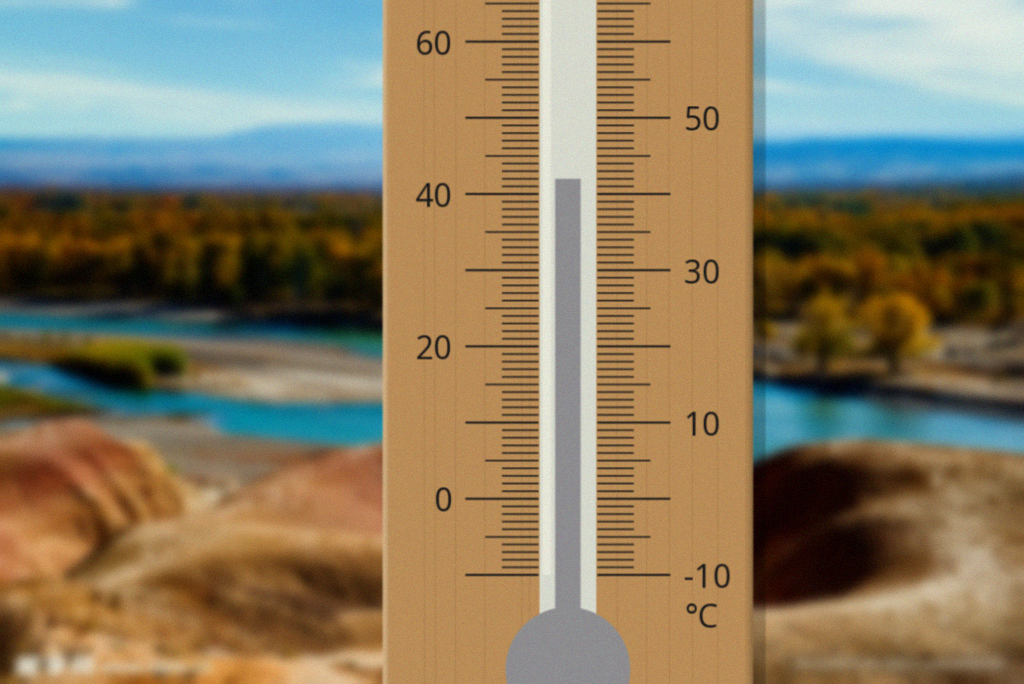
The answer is 42 °C
